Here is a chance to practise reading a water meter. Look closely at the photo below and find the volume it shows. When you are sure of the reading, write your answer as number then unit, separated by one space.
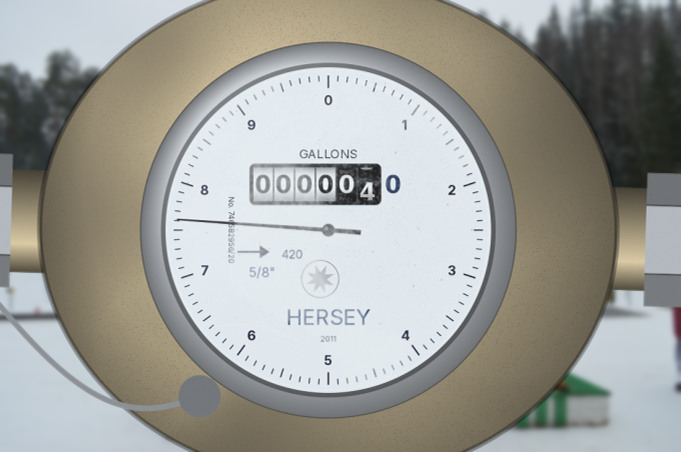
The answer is 37.6 gal
